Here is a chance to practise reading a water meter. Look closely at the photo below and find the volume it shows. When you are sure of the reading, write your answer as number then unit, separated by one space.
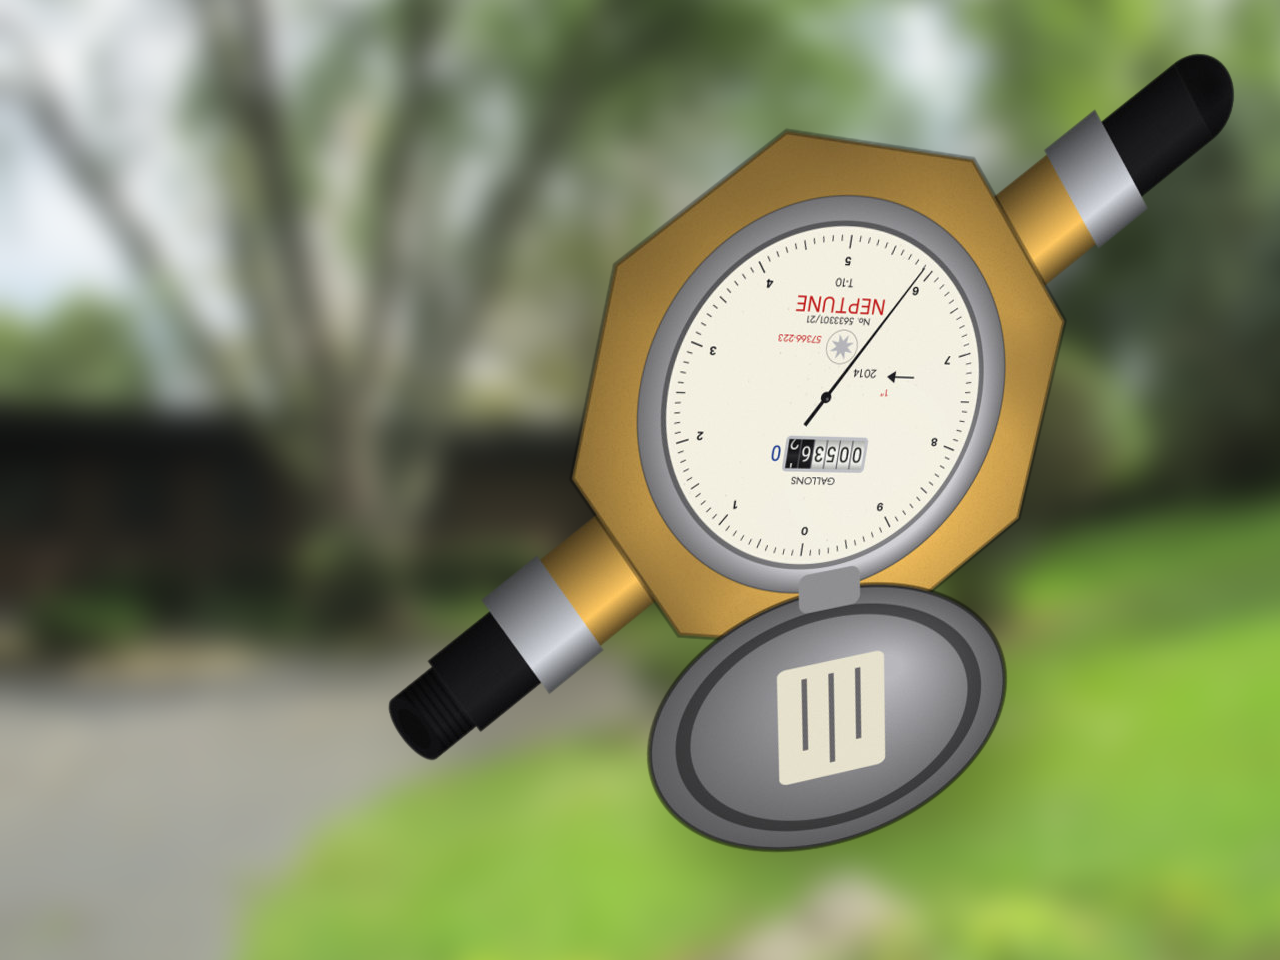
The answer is 53615.9 gal
